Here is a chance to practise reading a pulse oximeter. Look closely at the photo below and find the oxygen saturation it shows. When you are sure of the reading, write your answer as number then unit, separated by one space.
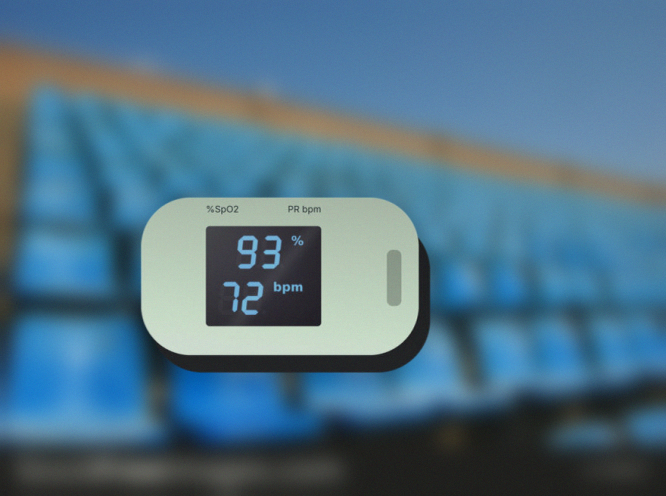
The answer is 93 %
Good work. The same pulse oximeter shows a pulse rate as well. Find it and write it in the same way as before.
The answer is 72 bpm
